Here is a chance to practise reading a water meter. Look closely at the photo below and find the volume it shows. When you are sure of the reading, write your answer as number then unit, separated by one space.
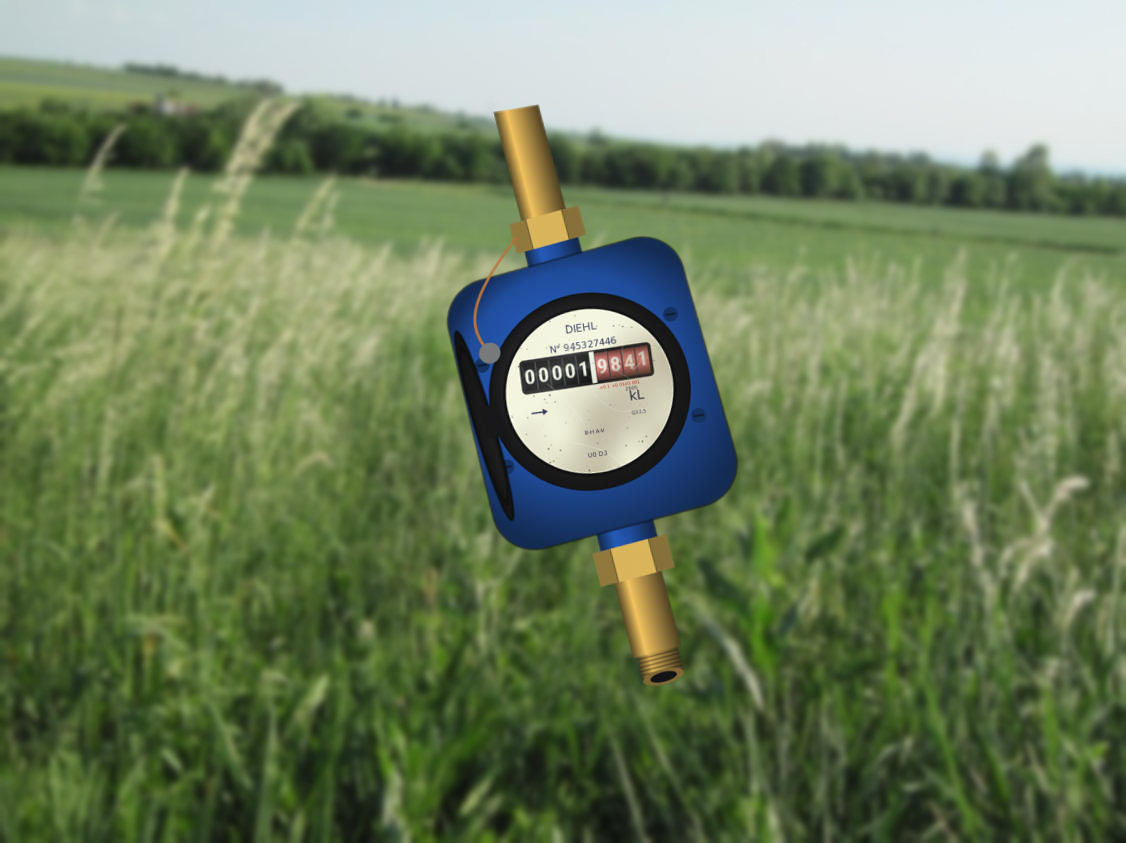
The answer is 1.9841 kL
